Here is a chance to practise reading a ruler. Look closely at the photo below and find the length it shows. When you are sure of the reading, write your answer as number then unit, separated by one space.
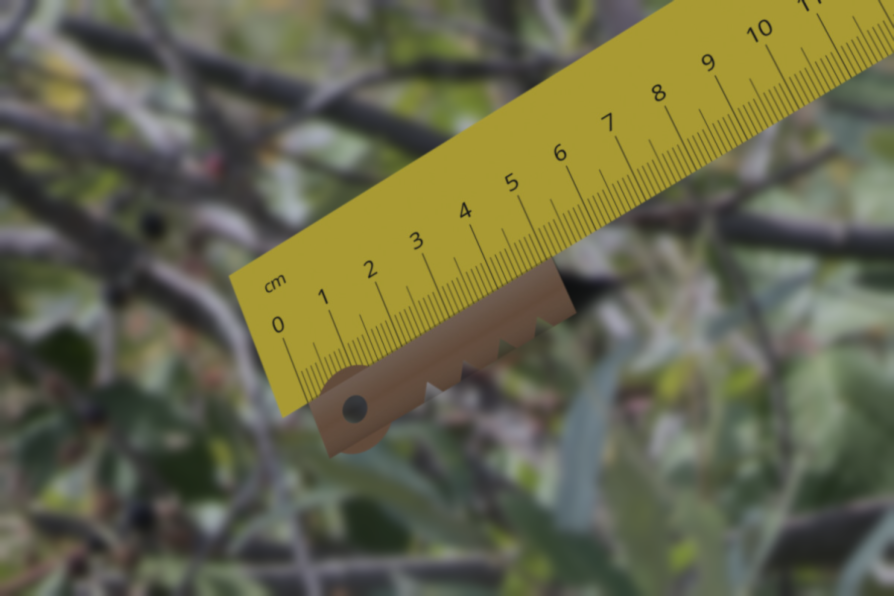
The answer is 5.1 cm
